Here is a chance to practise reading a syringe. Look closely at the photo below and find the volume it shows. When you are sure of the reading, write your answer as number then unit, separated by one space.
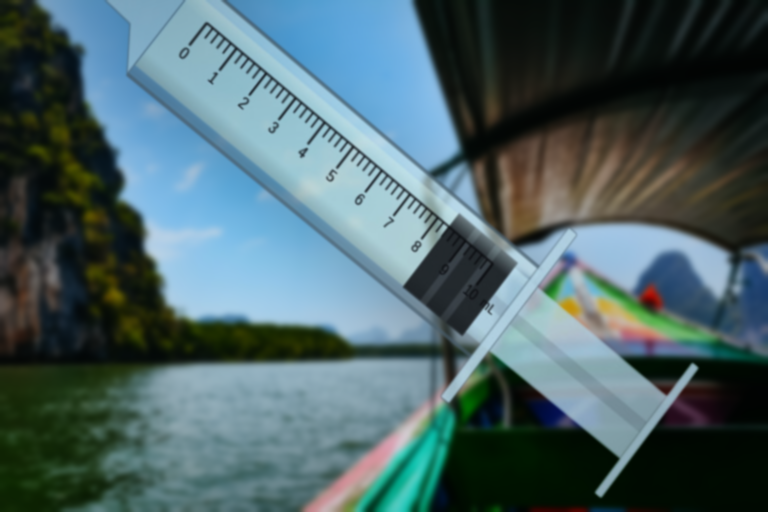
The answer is 8.4 mL
